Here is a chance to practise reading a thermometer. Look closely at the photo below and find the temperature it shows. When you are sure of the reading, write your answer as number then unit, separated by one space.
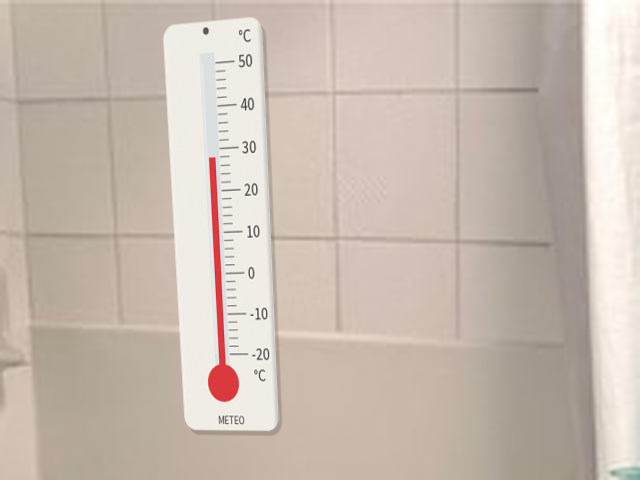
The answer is 28 °C
